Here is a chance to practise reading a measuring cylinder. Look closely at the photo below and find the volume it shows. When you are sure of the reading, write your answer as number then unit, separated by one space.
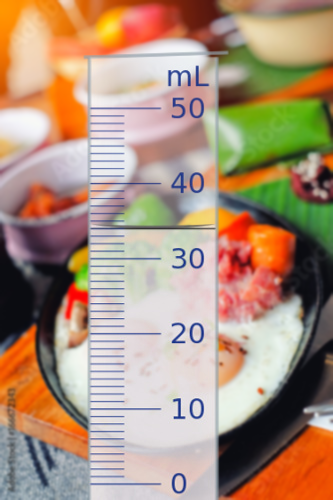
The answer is 34 mL
